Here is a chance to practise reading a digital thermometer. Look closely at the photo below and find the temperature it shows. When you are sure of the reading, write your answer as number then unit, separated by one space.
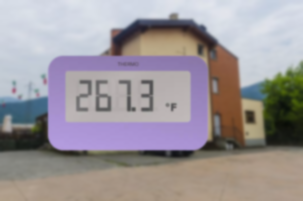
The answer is 267.3 °F
